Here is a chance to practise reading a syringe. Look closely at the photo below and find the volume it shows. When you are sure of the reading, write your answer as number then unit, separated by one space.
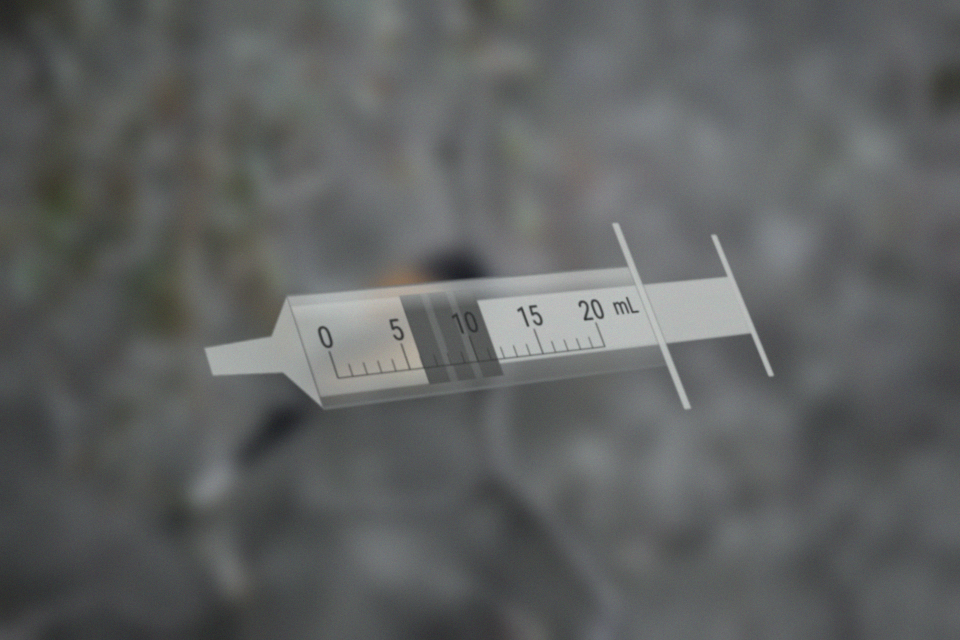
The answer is 6 mL
